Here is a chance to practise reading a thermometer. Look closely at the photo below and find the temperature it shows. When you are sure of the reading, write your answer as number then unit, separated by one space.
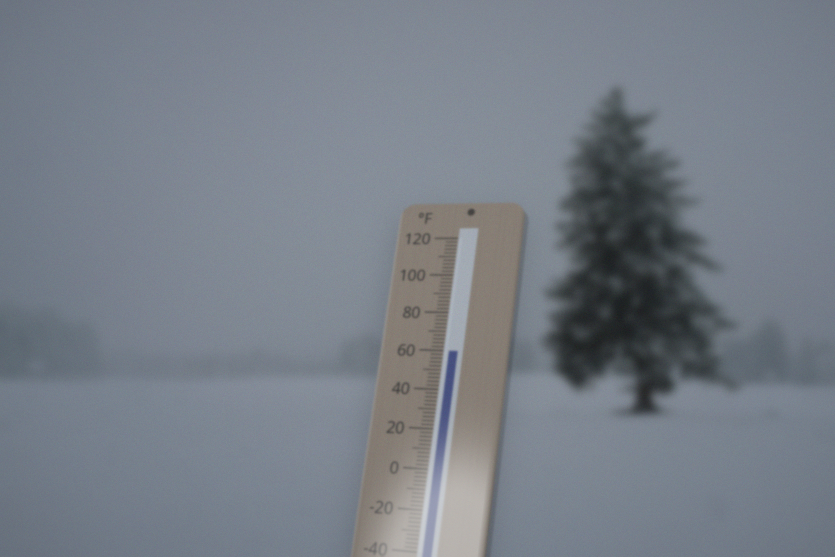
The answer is 60 °F
